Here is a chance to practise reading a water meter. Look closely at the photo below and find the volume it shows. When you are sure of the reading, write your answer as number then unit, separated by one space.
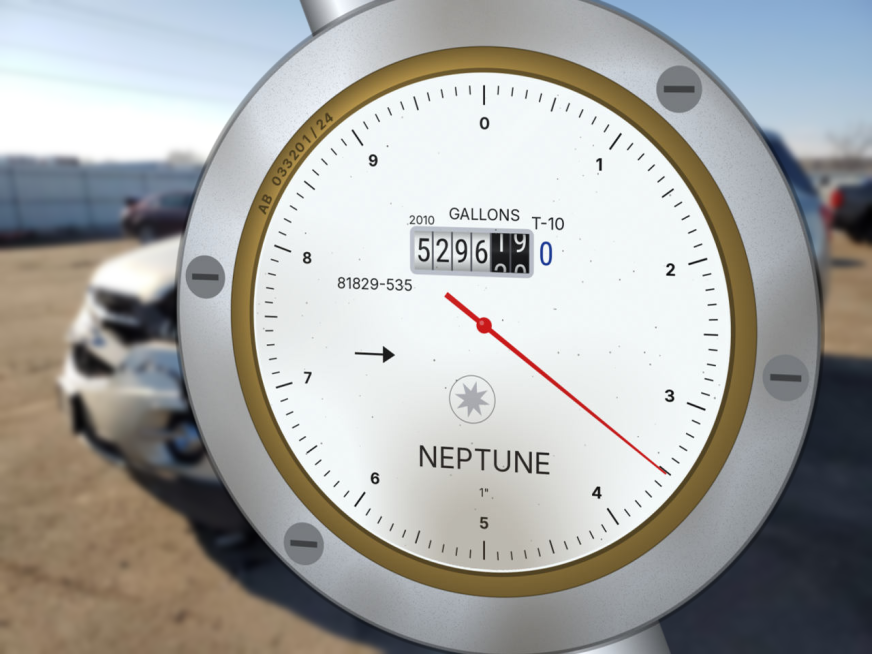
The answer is 5296193.5 gal
